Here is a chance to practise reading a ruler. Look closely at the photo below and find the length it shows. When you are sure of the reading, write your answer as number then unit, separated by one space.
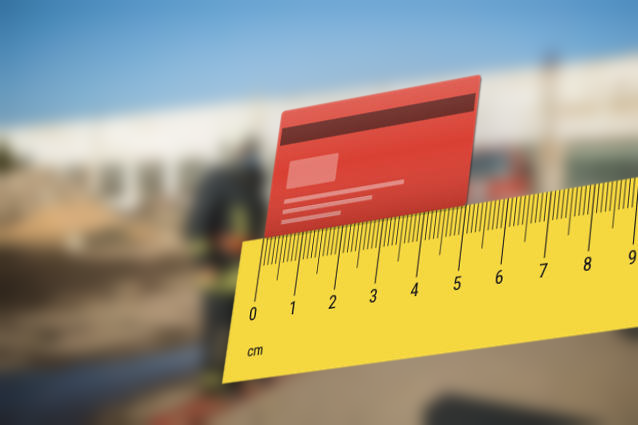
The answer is 5 cm
